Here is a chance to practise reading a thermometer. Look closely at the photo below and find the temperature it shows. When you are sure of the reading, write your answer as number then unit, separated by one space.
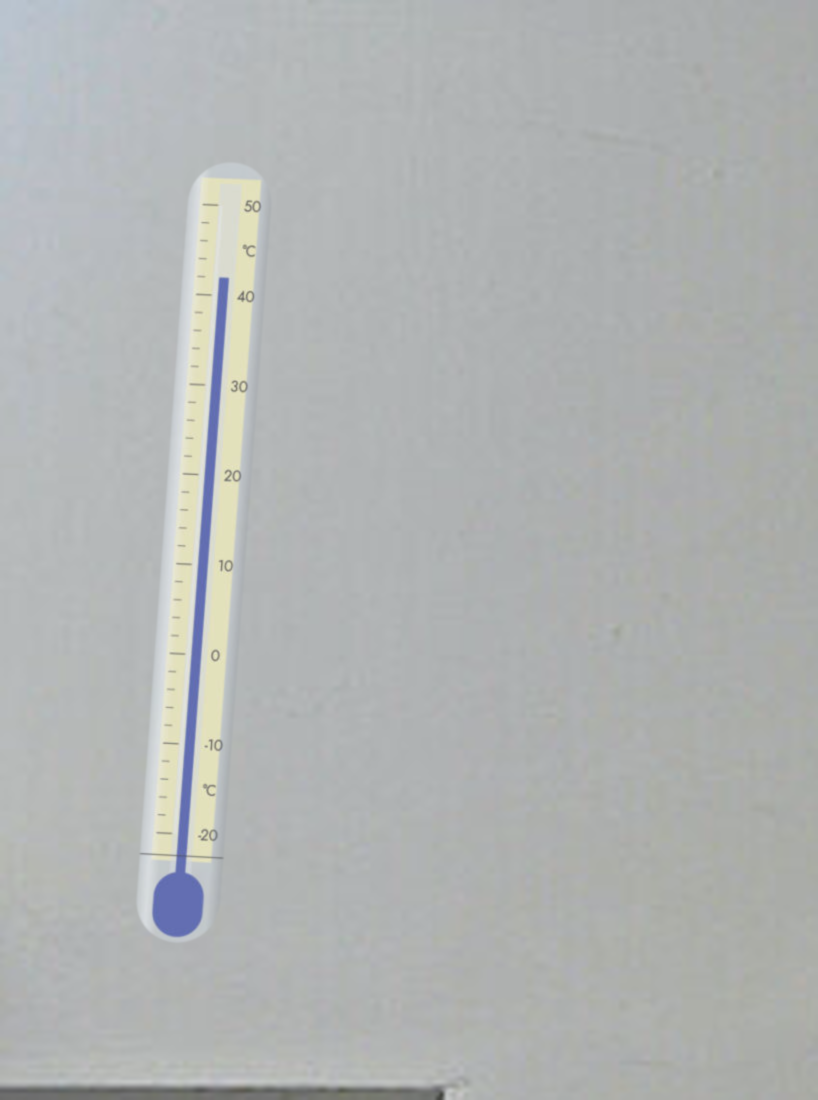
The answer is 42 °C
